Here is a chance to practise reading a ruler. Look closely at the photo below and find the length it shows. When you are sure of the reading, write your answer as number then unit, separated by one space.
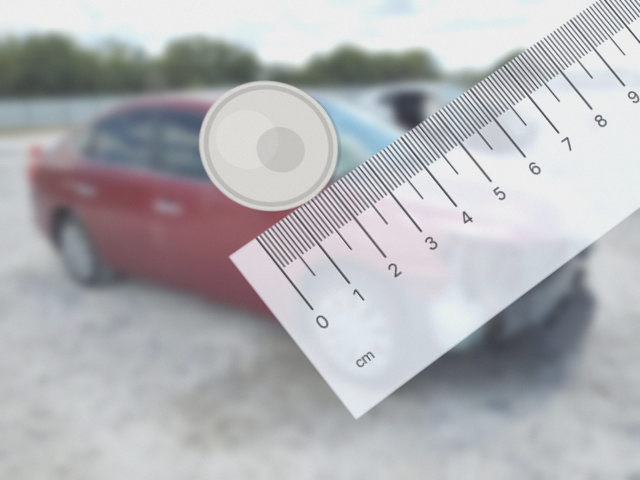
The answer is 3 cm
